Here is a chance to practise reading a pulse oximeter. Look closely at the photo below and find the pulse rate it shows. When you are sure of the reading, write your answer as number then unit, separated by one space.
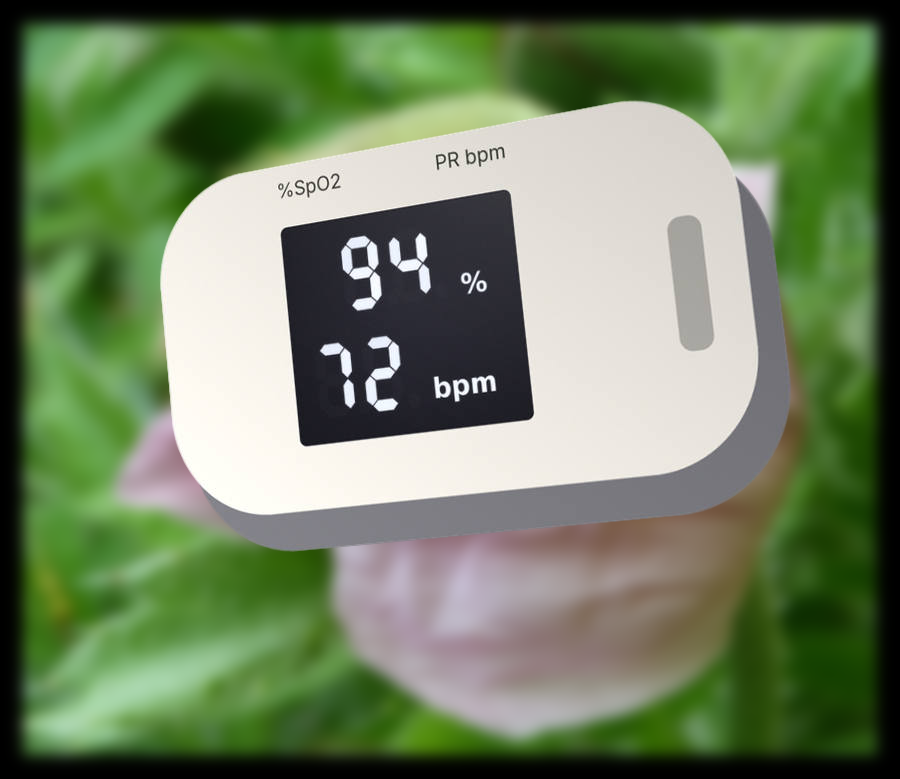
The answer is 72 bpm
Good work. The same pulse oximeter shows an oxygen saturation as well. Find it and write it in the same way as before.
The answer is 94 %
